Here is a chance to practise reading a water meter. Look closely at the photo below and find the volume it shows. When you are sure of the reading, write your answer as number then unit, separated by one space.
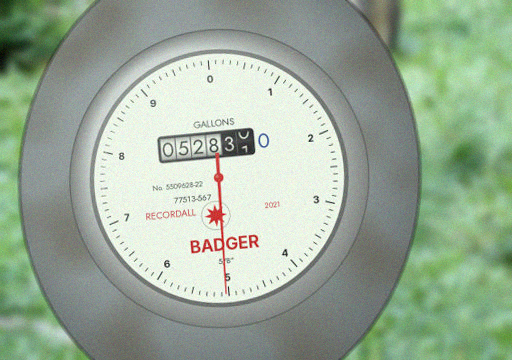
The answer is 528305.0 gal
